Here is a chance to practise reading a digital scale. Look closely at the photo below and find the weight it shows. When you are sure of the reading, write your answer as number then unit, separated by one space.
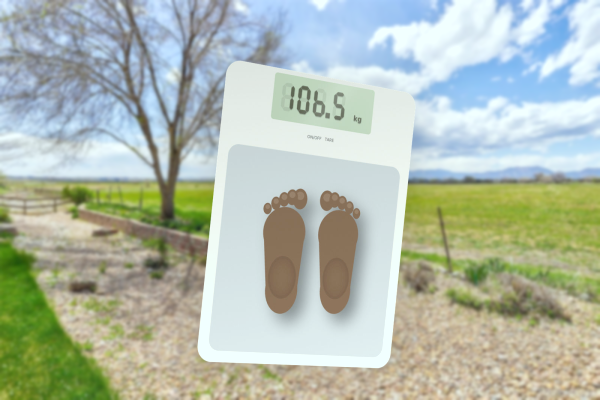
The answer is 106.5 kg
